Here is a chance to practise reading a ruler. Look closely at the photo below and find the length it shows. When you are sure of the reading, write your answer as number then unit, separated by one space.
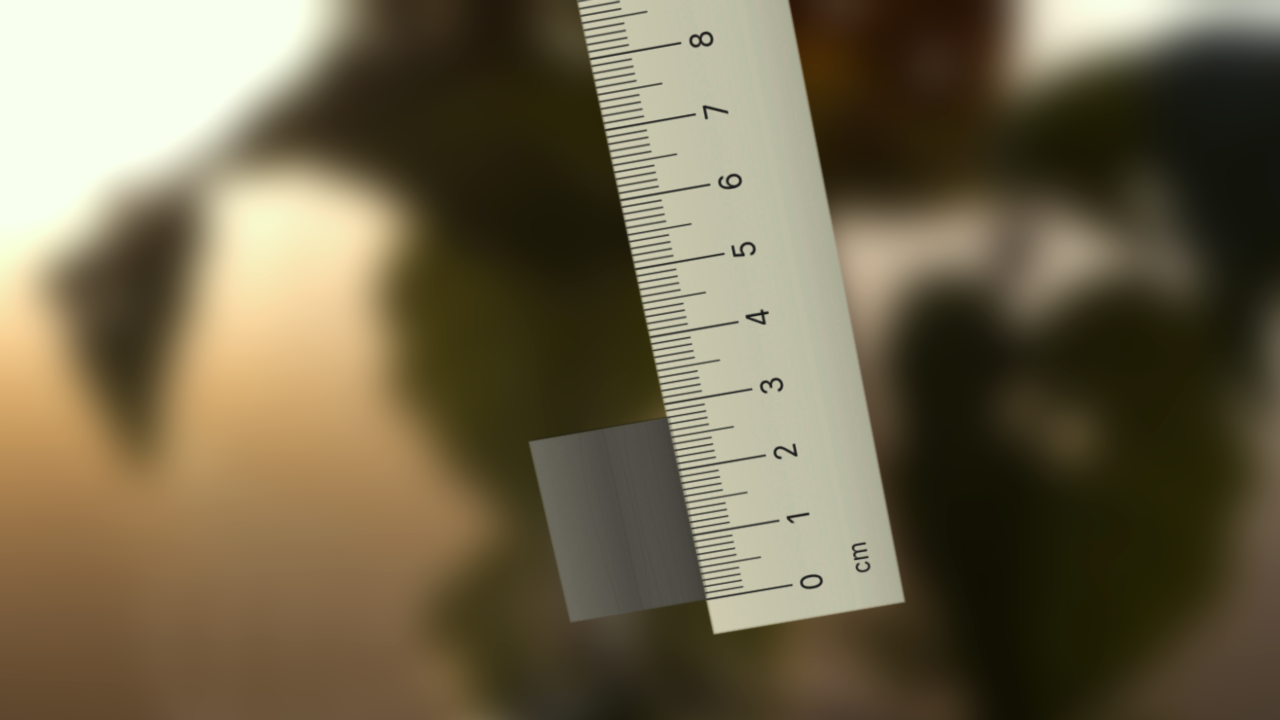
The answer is 2.8 cm
